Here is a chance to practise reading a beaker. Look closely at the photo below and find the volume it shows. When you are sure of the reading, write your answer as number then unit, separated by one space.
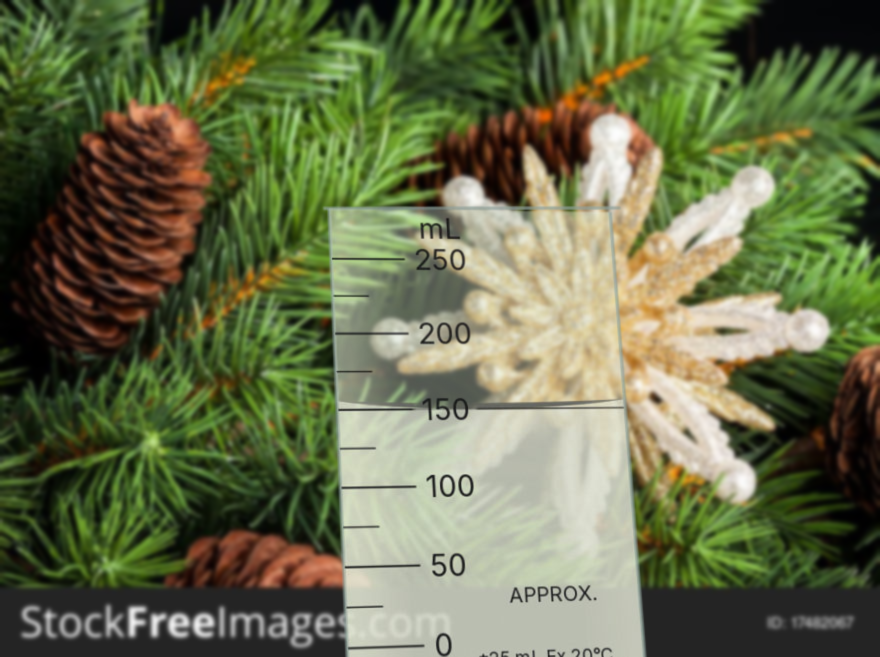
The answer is 150 mL
